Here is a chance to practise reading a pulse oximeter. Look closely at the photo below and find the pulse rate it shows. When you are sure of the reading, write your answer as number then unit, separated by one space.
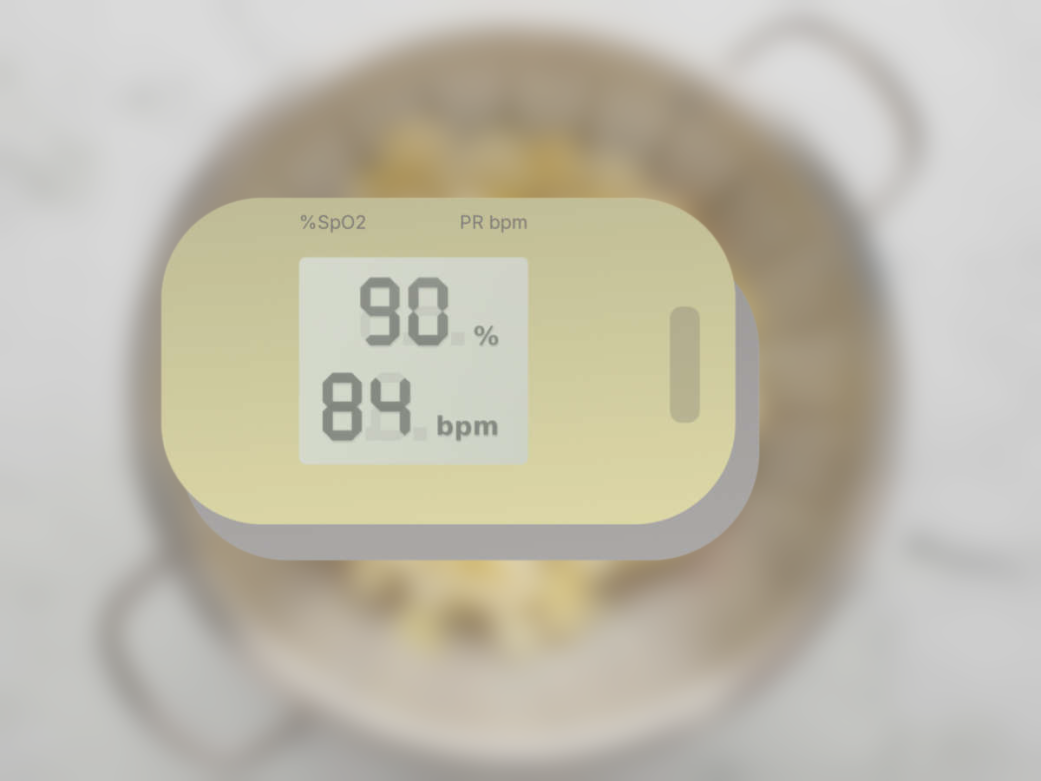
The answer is 84 bpm
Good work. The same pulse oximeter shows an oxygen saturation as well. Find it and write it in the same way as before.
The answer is 90 %
